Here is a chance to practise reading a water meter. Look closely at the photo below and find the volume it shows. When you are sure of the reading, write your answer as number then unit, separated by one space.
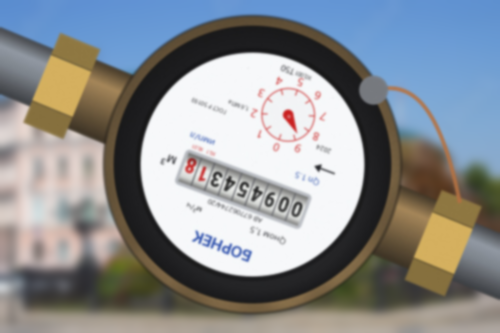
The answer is 94543.178 m³
